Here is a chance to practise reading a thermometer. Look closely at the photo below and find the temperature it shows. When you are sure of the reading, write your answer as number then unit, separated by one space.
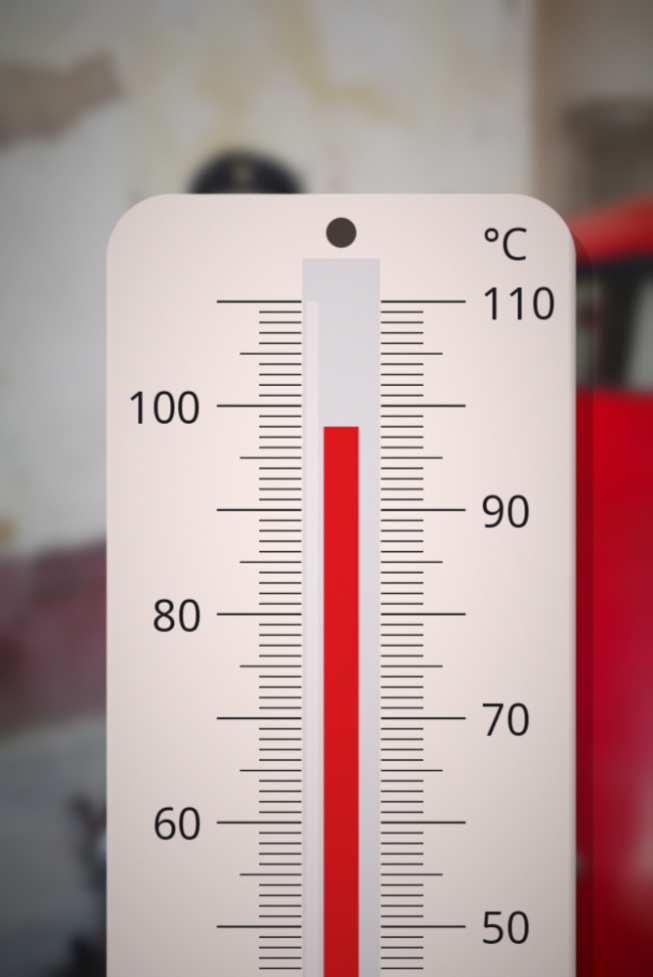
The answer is 98 °C
